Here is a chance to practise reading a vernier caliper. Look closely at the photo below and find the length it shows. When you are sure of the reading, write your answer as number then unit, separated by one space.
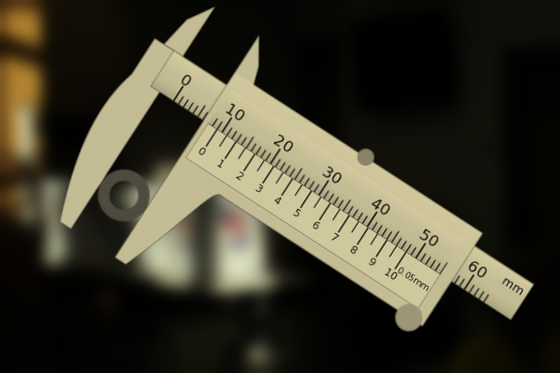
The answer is 9.0 mm
